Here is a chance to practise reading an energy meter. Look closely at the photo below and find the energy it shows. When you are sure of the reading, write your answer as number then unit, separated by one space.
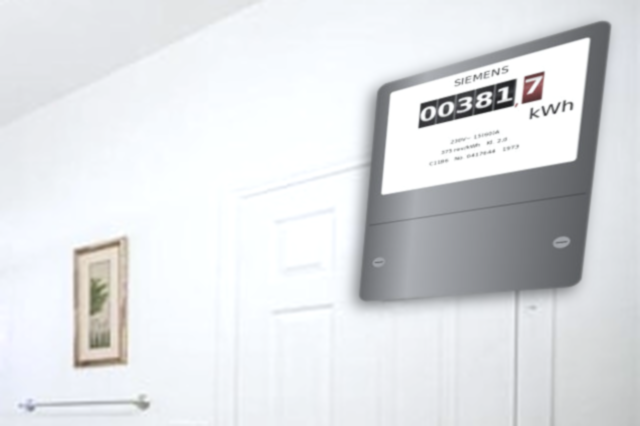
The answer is 381.7 kWh
